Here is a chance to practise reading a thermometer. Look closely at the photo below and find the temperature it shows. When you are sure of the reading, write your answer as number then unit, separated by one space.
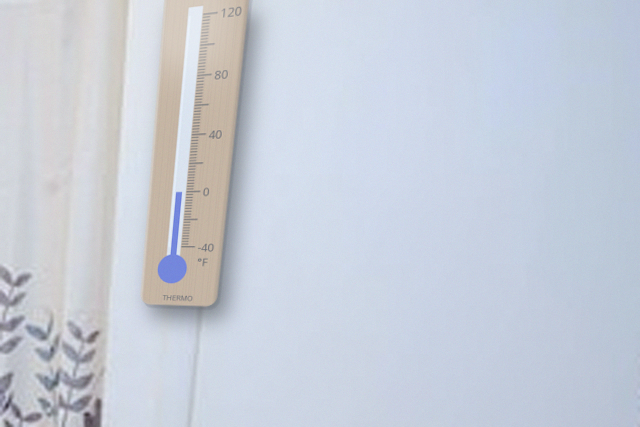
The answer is 0 °F
